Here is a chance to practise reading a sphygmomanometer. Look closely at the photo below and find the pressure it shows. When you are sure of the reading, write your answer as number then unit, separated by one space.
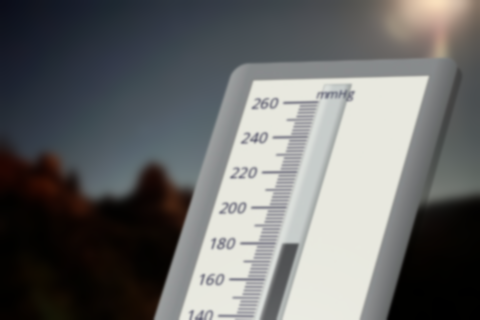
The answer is 180 mmHg
